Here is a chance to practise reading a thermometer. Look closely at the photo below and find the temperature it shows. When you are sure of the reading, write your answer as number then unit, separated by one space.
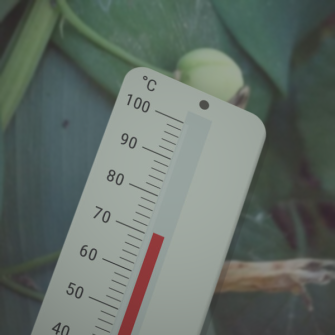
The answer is 71 °C
